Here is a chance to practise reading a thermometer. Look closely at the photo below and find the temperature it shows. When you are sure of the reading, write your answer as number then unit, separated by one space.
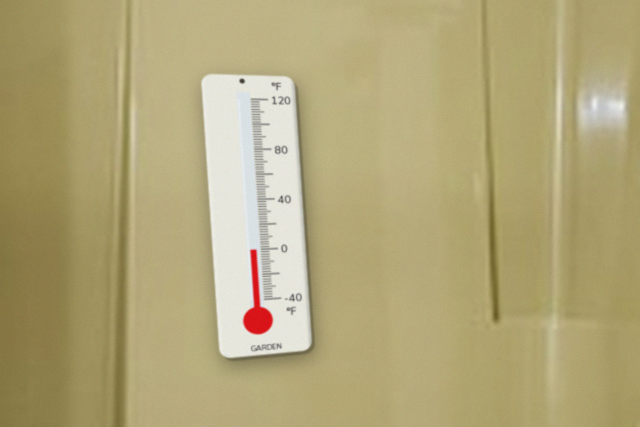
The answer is 0 °F
